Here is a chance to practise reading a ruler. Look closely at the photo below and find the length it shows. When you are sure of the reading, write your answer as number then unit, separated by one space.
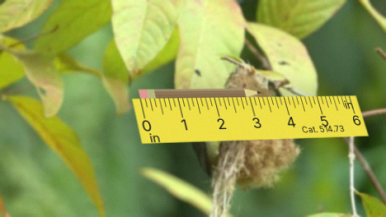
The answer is 3.375 in
